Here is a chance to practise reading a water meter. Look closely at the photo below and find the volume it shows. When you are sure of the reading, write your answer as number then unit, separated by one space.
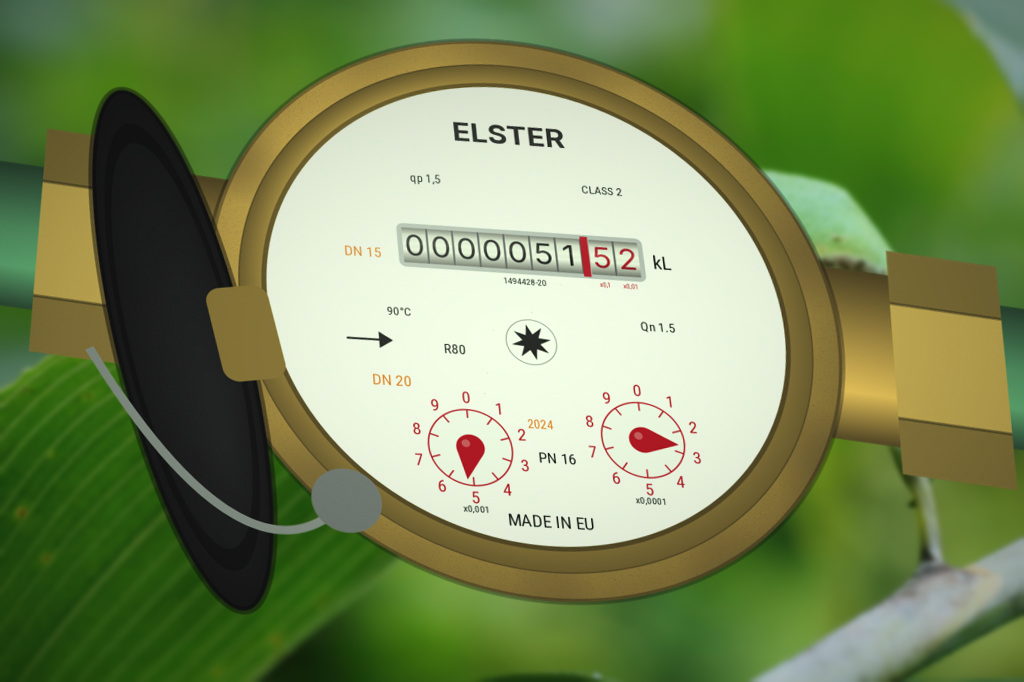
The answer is 51.5252 kL
